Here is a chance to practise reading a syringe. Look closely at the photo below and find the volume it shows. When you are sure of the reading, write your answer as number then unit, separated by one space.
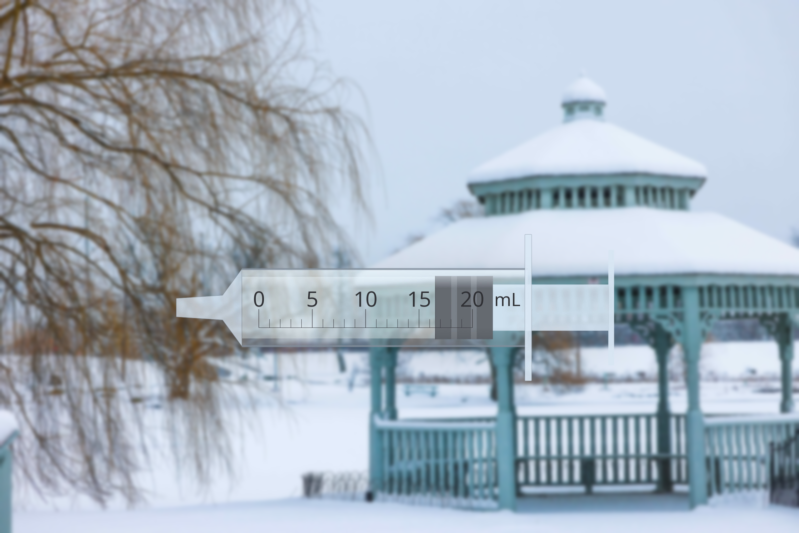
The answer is 16.5 mL
